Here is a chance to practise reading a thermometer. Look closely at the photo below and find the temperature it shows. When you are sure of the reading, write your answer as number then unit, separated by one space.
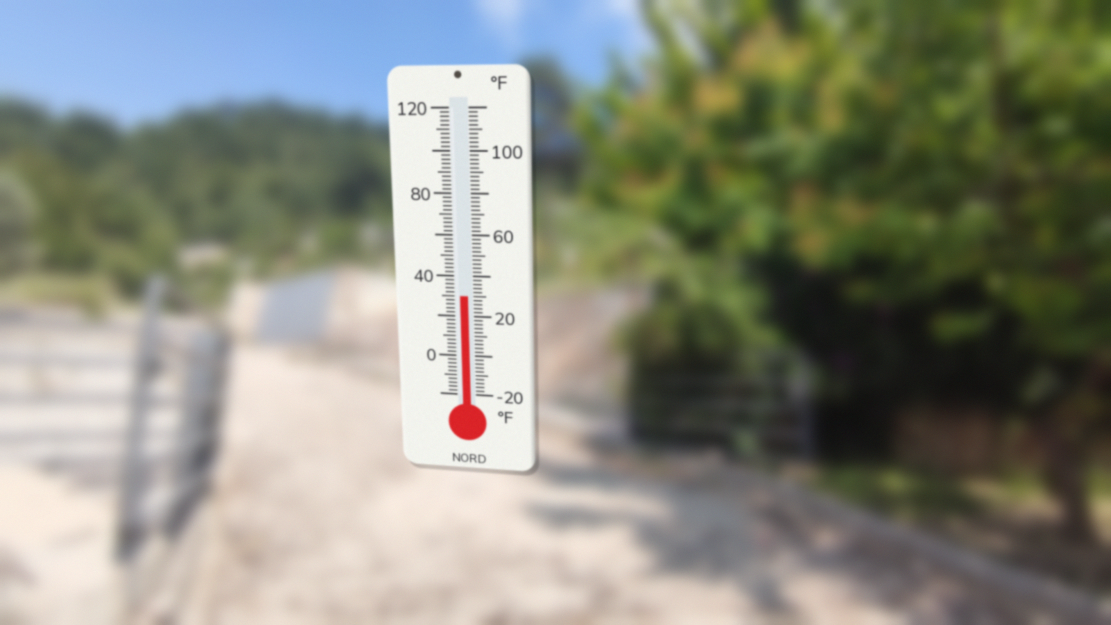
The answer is 30 °F
